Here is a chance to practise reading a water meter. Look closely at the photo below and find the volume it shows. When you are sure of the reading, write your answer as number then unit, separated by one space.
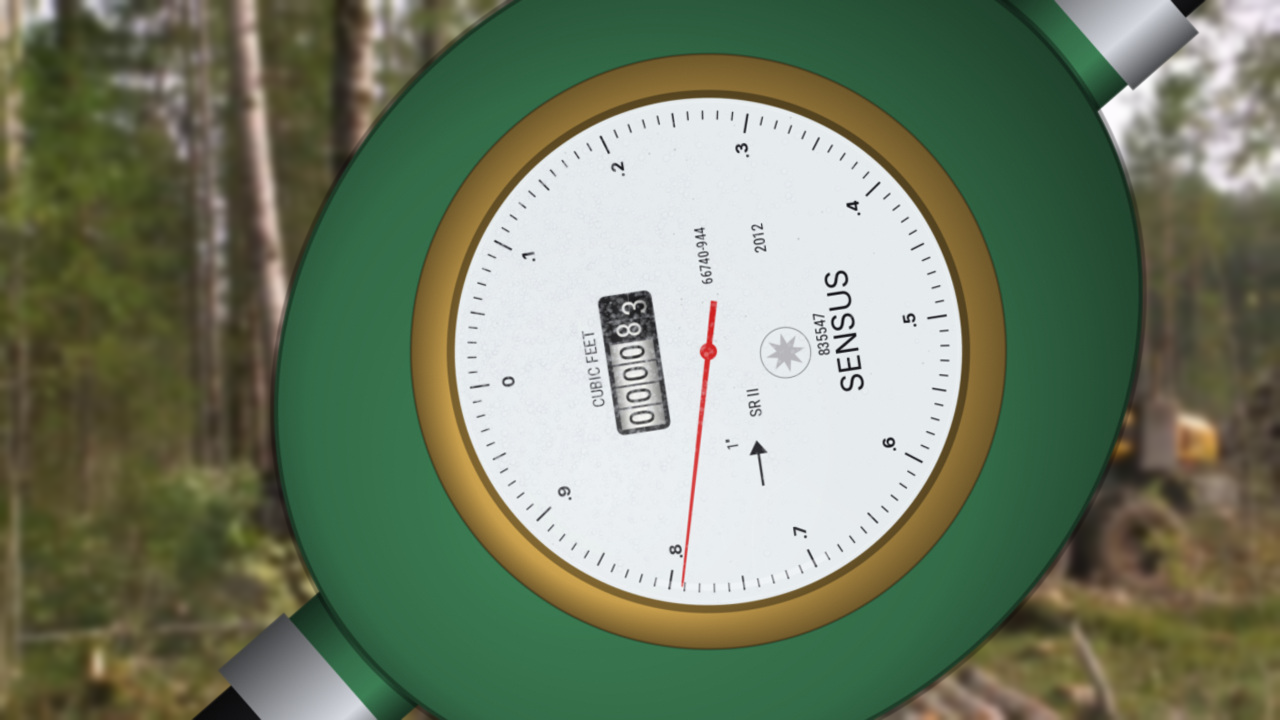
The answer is 82.79 ft³
